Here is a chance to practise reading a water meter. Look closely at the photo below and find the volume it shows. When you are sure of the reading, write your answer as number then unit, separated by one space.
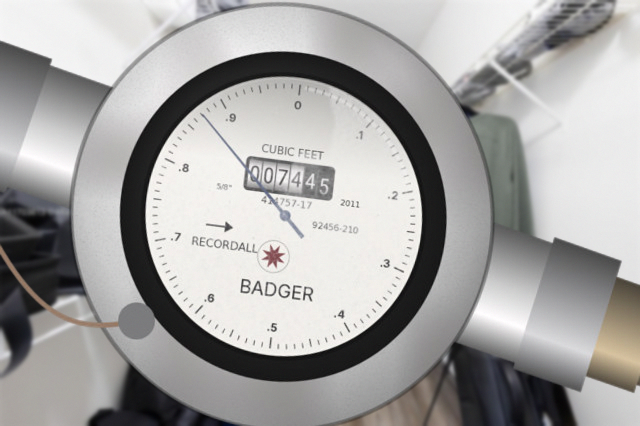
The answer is 7444.87 ft³
